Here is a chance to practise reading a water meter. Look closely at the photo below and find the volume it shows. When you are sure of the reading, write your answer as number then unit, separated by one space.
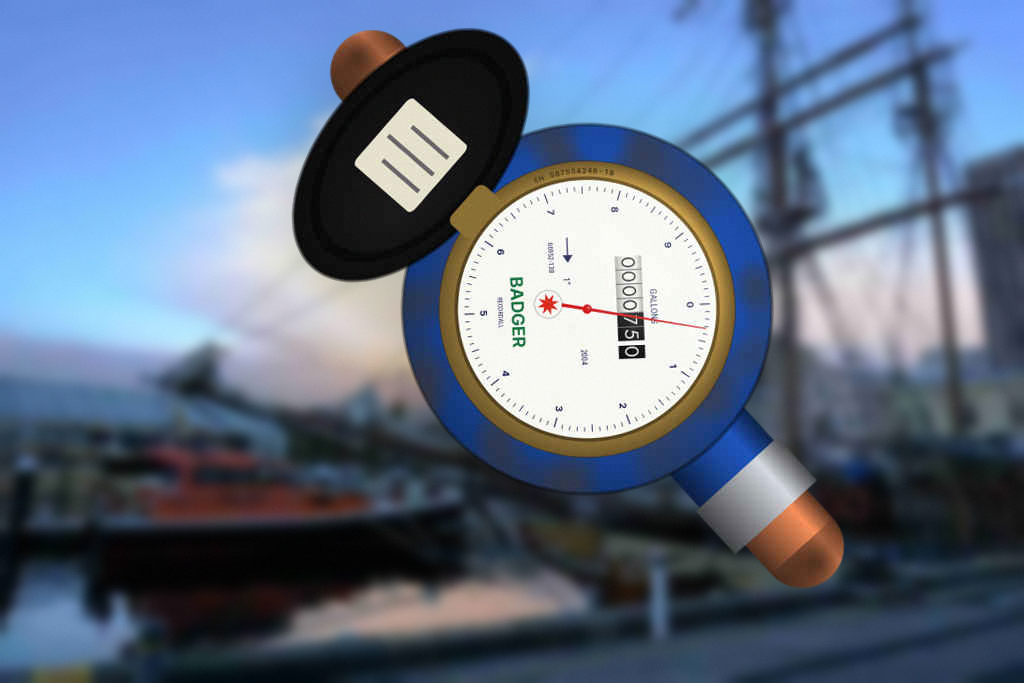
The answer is 750.3 gal
